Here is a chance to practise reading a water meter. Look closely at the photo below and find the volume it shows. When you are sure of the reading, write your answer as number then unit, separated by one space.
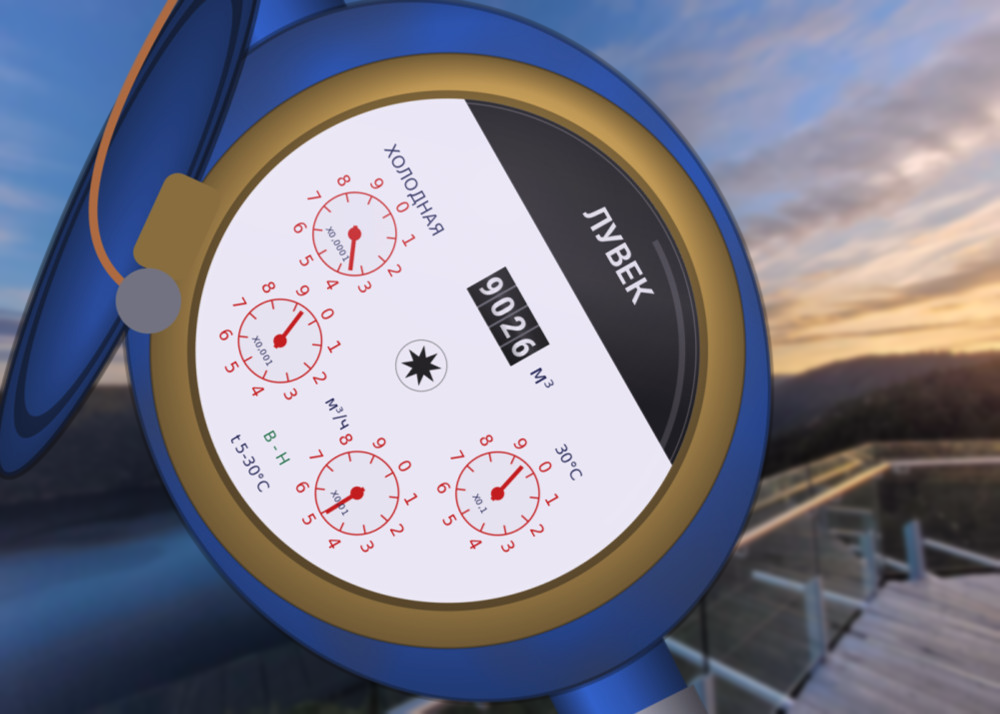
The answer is 9025.9493 m³
